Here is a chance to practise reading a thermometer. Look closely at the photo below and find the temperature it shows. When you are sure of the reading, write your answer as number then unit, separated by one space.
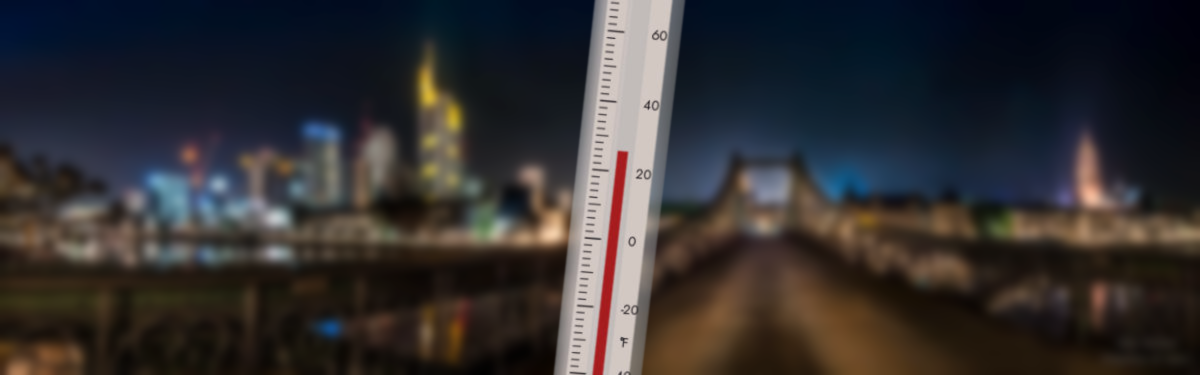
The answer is 26 °F
